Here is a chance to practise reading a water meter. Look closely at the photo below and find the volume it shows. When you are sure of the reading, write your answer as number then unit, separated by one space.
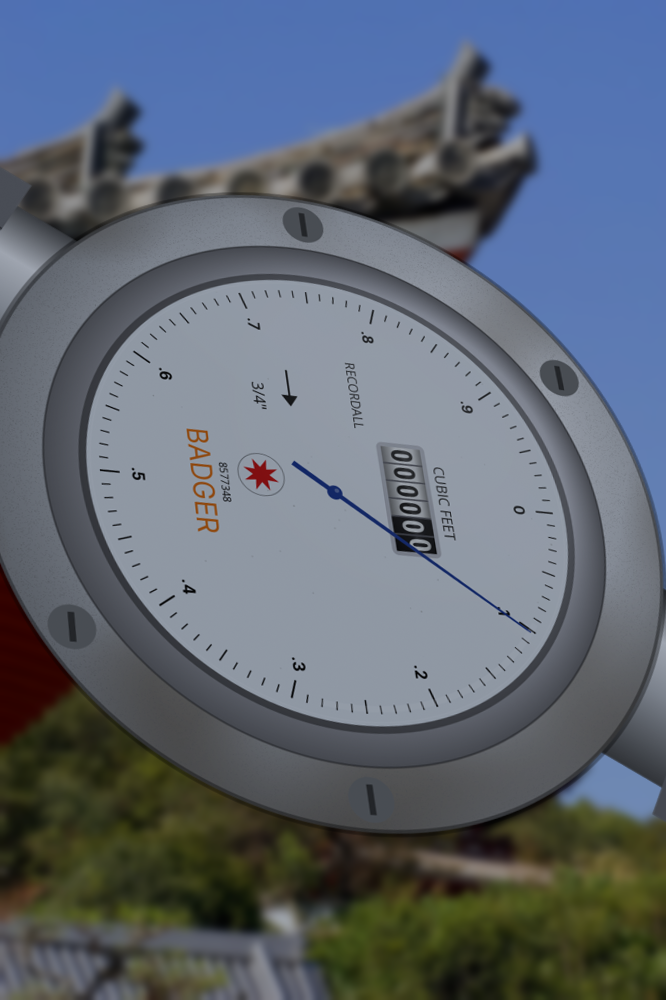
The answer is 0.10 ft³
